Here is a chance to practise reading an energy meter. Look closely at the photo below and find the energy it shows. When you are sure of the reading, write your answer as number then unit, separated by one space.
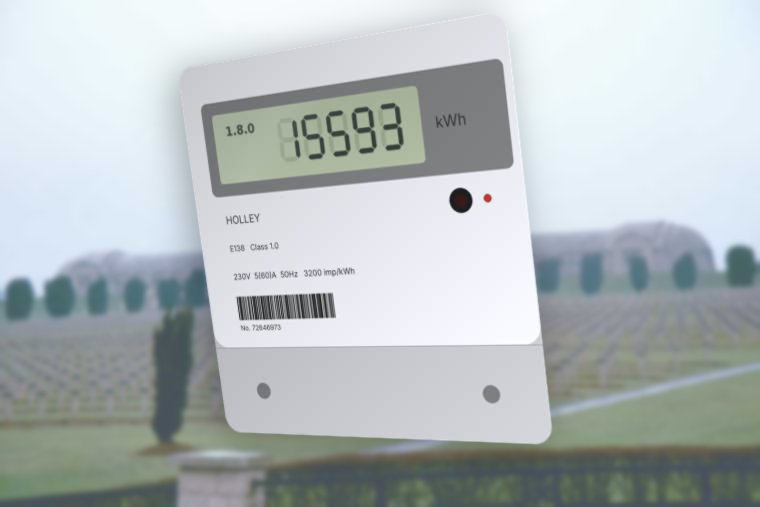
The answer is 15593 kWh
